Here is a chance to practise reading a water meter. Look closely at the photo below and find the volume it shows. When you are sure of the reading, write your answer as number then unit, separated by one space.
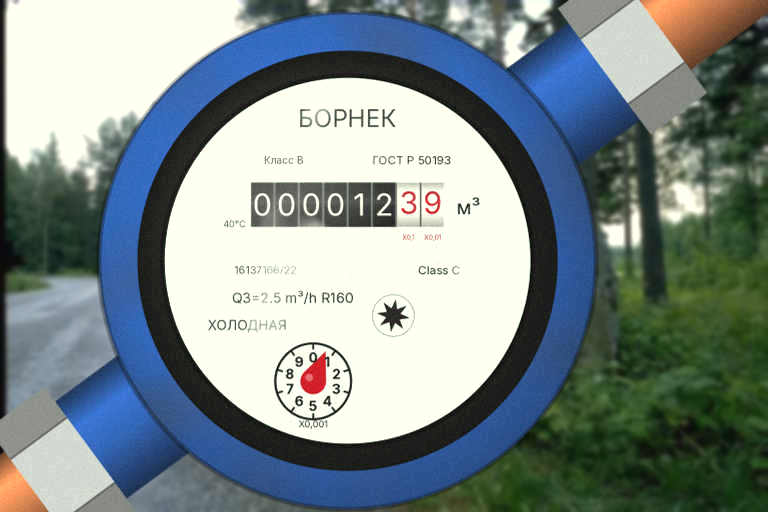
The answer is 12.390 m³
